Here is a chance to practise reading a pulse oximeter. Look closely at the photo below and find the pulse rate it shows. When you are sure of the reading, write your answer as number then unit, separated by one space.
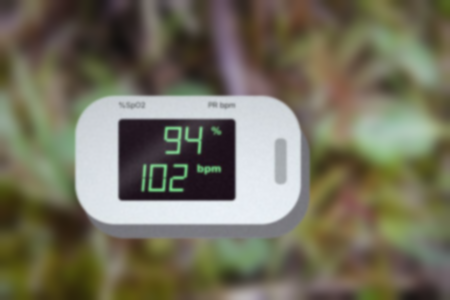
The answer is 102 bpm
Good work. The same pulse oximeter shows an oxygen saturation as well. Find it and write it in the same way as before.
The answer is 94 %
